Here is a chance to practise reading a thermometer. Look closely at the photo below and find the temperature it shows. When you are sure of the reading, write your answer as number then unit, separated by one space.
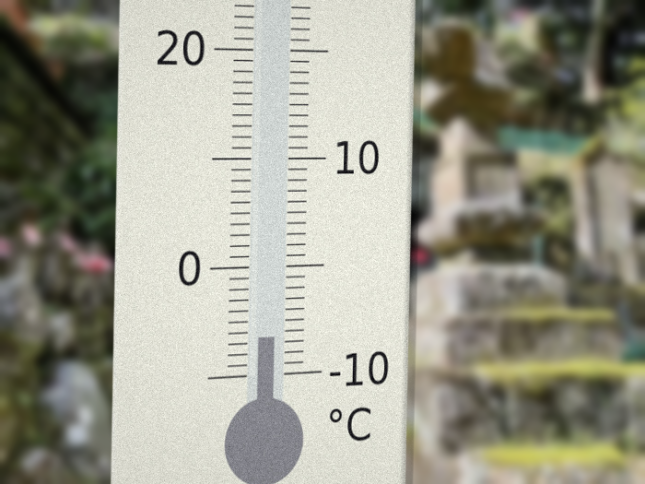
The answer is -6.5 °C
